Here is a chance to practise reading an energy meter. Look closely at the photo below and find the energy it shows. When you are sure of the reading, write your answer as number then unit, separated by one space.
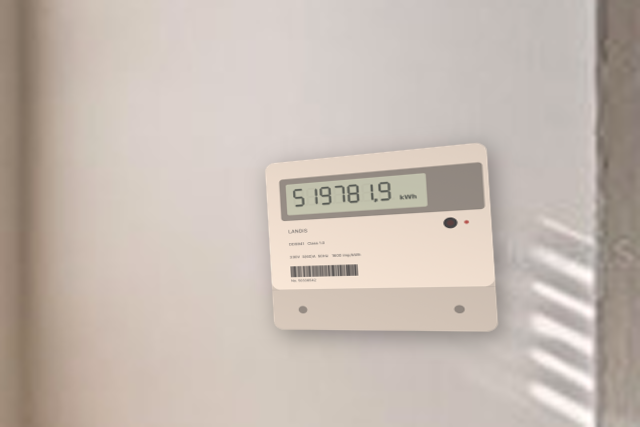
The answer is 519781.9 kWh
